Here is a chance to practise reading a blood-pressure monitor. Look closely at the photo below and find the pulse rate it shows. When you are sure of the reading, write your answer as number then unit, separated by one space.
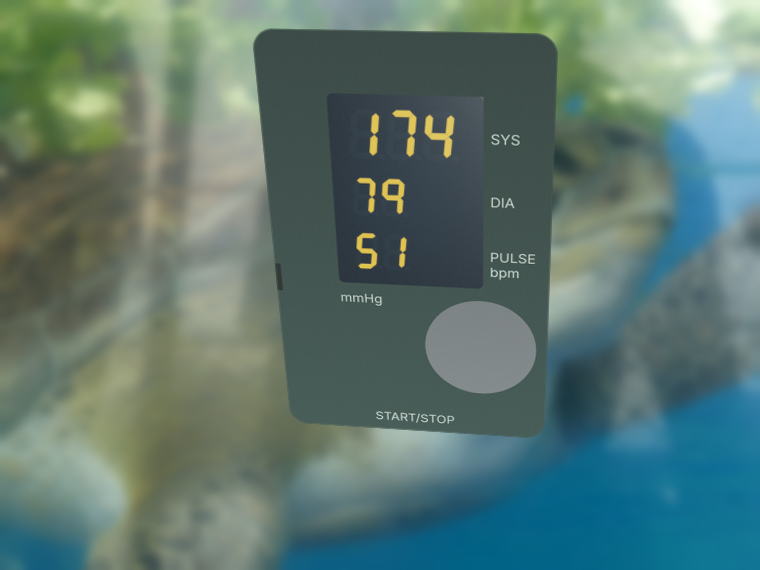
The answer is 51 bpm
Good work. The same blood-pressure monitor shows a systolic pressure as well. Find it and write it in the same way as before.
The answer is 174 mmHg
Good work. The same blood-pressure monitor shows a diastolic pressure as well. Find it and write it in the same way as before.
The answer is 79 mmHg
